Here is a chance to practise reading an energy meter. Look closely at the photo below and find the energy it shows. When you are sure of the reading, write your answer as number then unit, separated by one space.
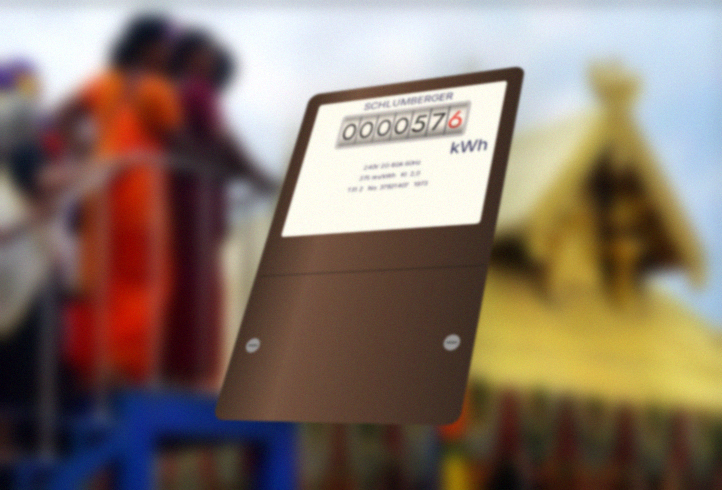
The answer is 57.6 kWh
